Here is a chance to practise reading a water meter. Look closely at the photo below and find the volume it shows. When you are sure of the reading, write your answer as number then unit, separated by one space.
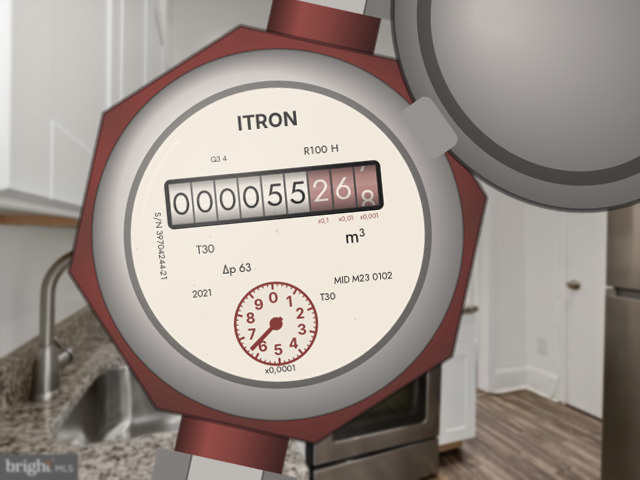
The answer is 55.2676 m³
